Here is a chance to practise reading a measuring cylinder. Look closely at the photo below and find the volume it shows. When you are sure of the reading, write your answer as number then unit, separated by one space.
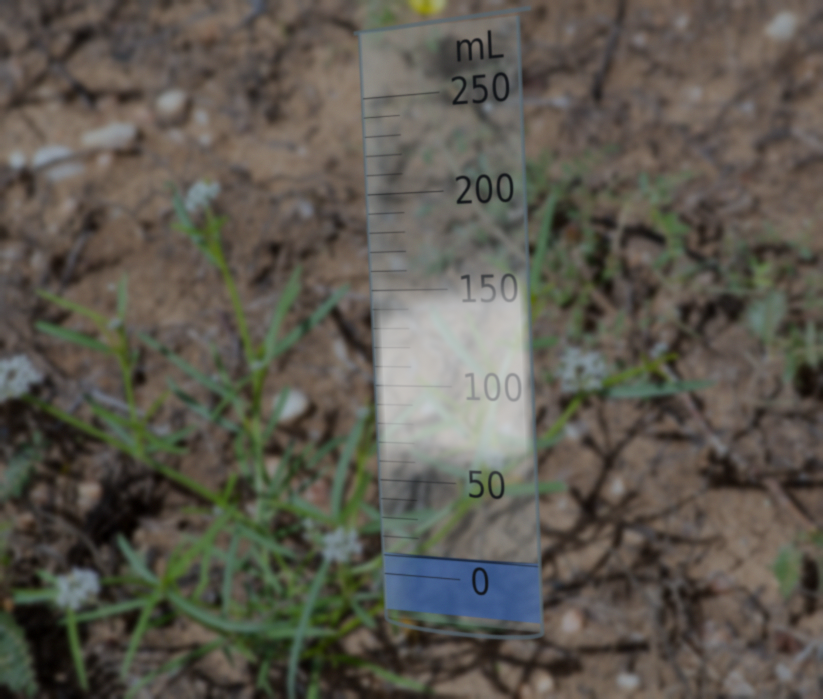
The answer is 10 mL
